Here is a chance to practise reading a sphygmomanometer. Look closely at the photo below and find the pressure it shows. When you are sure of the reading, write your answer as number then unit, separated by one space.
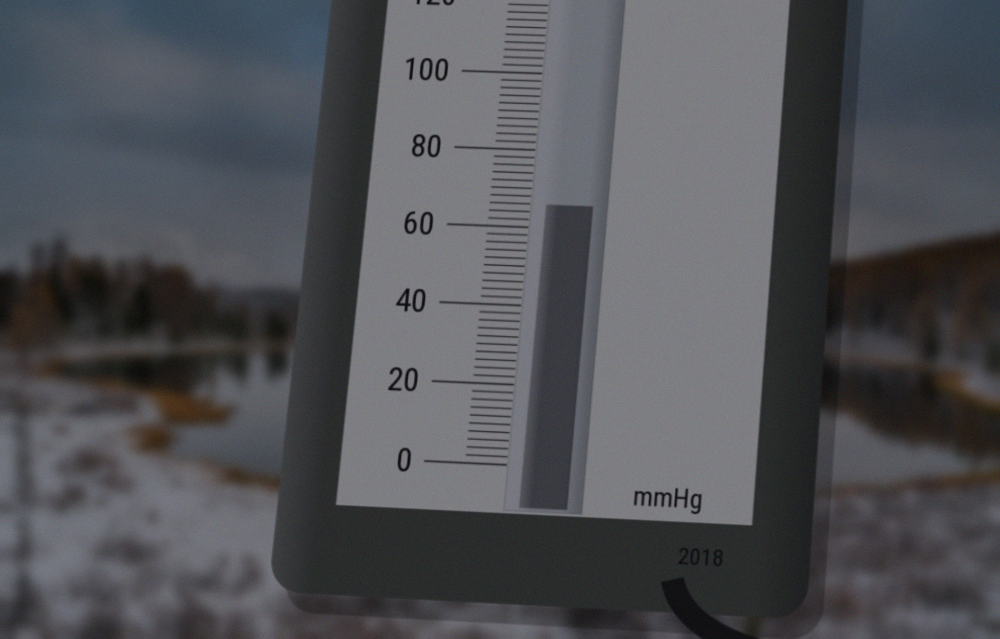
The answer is 66 mmHg
